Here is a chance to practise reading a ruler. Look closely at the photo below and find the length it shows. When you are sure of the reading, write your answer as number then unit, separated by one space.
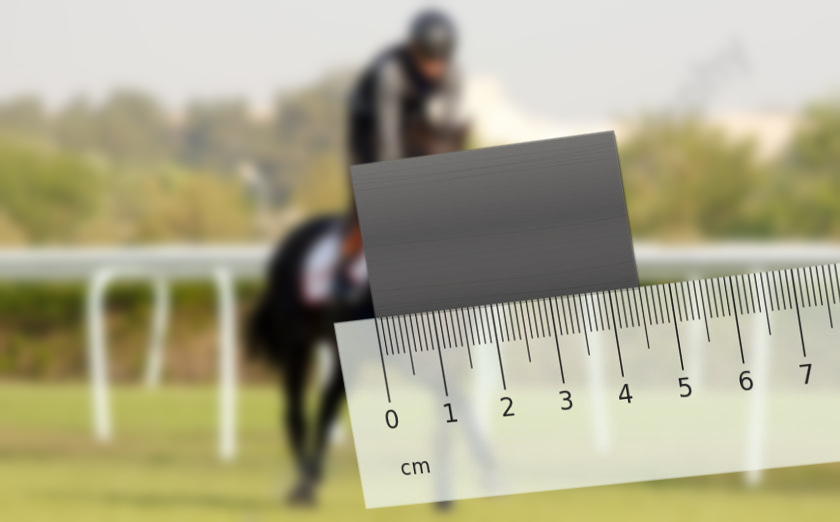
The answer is 4.5 cm
